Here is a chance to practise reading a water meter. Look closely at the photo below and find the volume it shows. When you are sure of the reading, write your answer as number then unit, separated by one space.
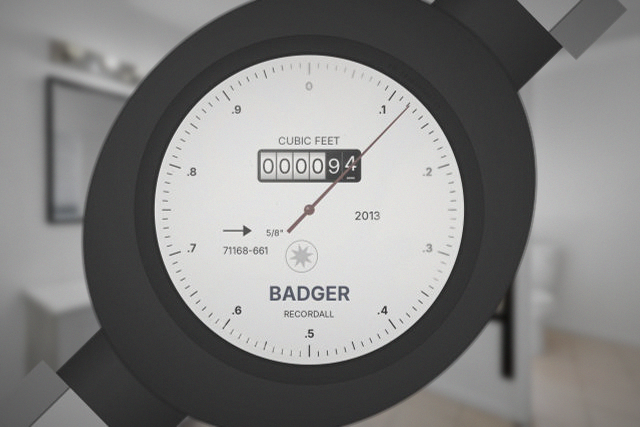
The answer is 94.12 ft³
